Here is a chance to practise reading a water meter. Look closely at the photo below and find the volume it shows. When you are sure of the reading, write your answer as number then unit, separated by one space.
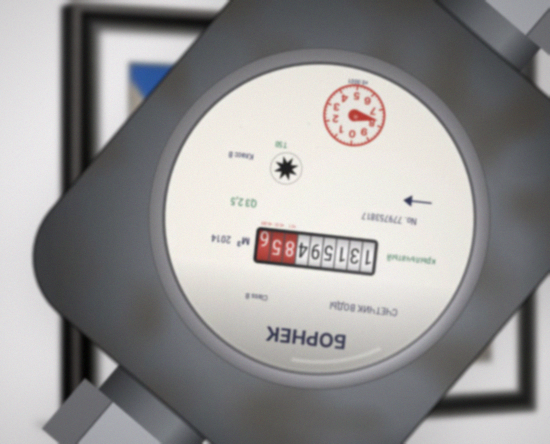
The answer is 131594.8557 m³
